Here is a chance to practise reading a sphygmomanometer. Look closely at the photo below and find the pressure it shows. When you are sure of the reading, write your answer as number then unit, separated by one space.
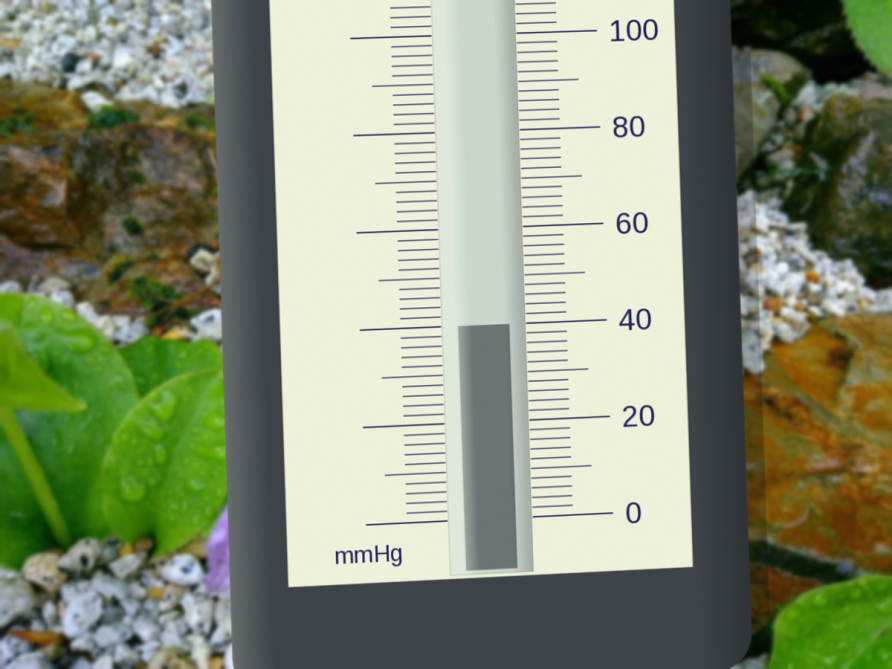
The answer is 40 mmHg
